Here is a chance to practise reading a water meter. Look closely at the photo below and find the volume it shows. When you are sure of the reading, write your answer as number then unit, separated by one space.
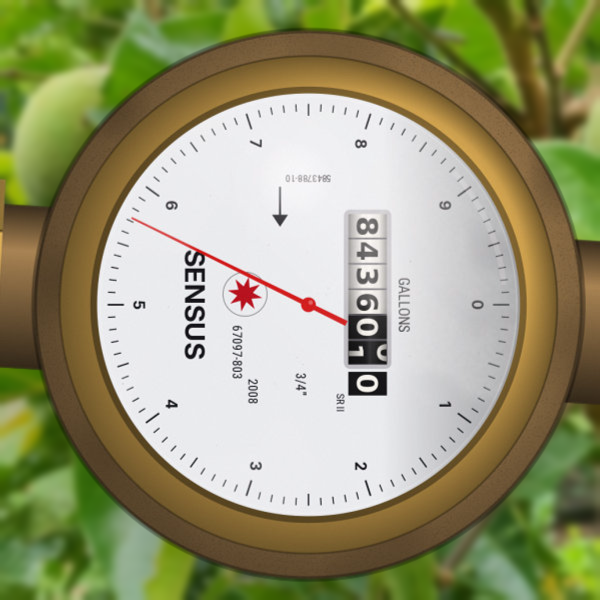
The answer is 8436005.7 gal
